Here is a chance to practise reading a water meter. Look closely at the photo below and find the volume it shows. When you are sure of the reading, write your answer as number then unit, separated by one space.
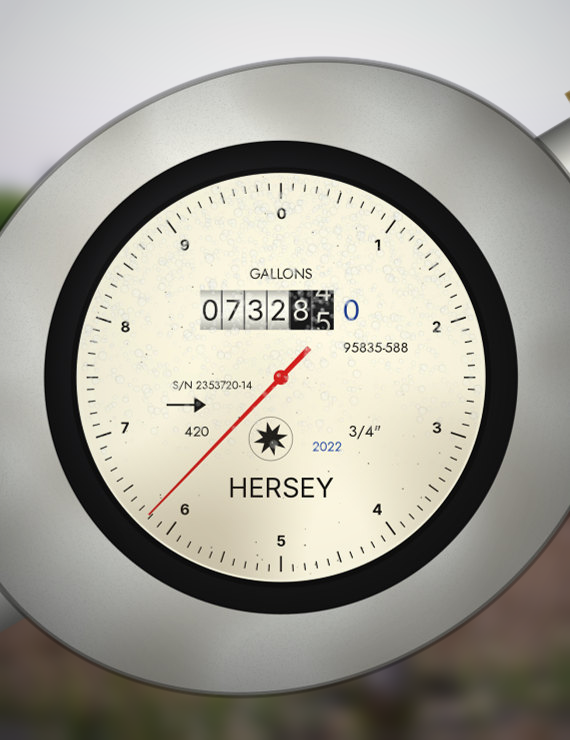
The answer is 732846.2 gal
